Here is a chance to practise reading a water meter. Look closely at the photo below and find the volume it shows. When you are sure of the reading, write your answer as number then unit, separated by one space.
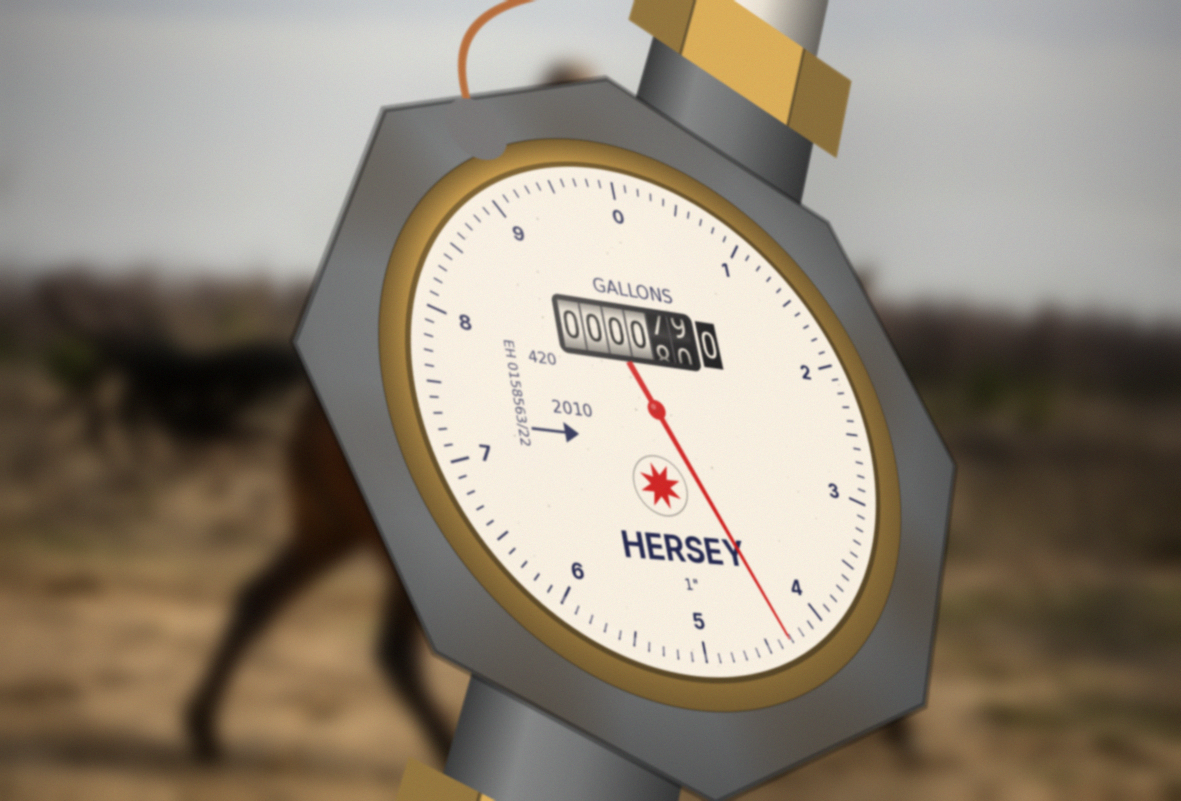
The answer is 794.3 gal
